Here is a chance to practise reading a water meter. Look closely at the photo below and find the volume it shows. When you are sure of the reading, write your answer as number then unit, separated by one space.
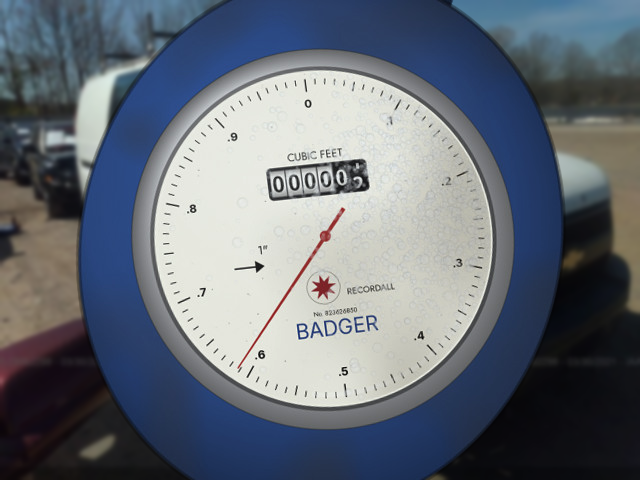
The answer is 1.61 ft³
